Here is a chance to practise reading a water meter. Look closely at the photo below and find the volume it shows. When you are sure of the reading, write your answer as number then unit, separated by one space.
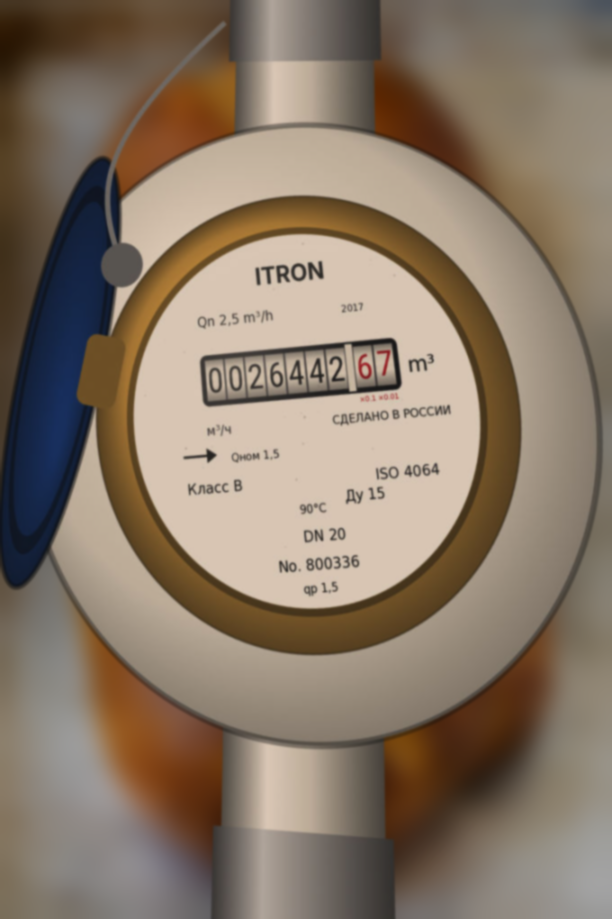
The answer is 26442.67 m³
